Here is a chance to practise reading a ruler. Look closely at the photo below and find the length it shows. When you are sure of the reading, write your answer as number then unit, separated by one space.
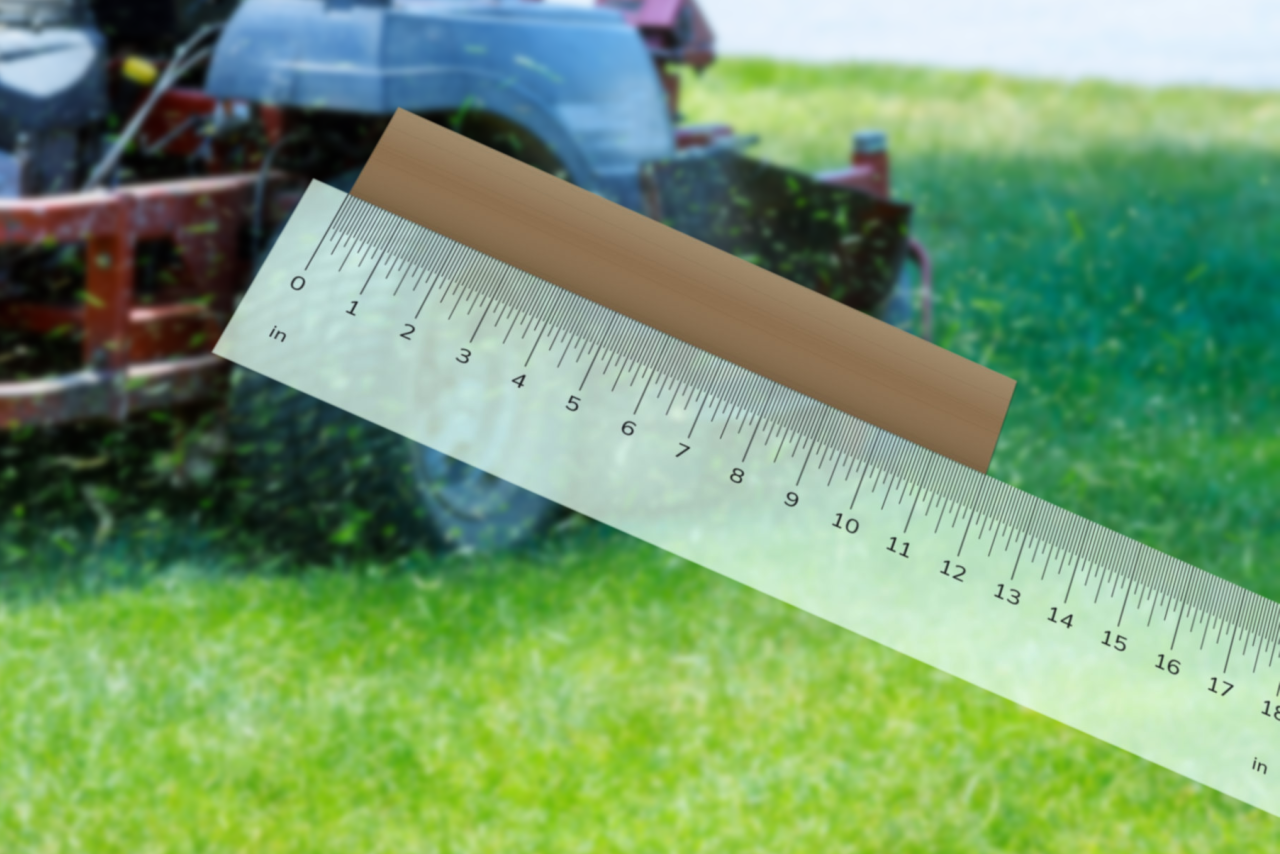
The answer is 12 in
